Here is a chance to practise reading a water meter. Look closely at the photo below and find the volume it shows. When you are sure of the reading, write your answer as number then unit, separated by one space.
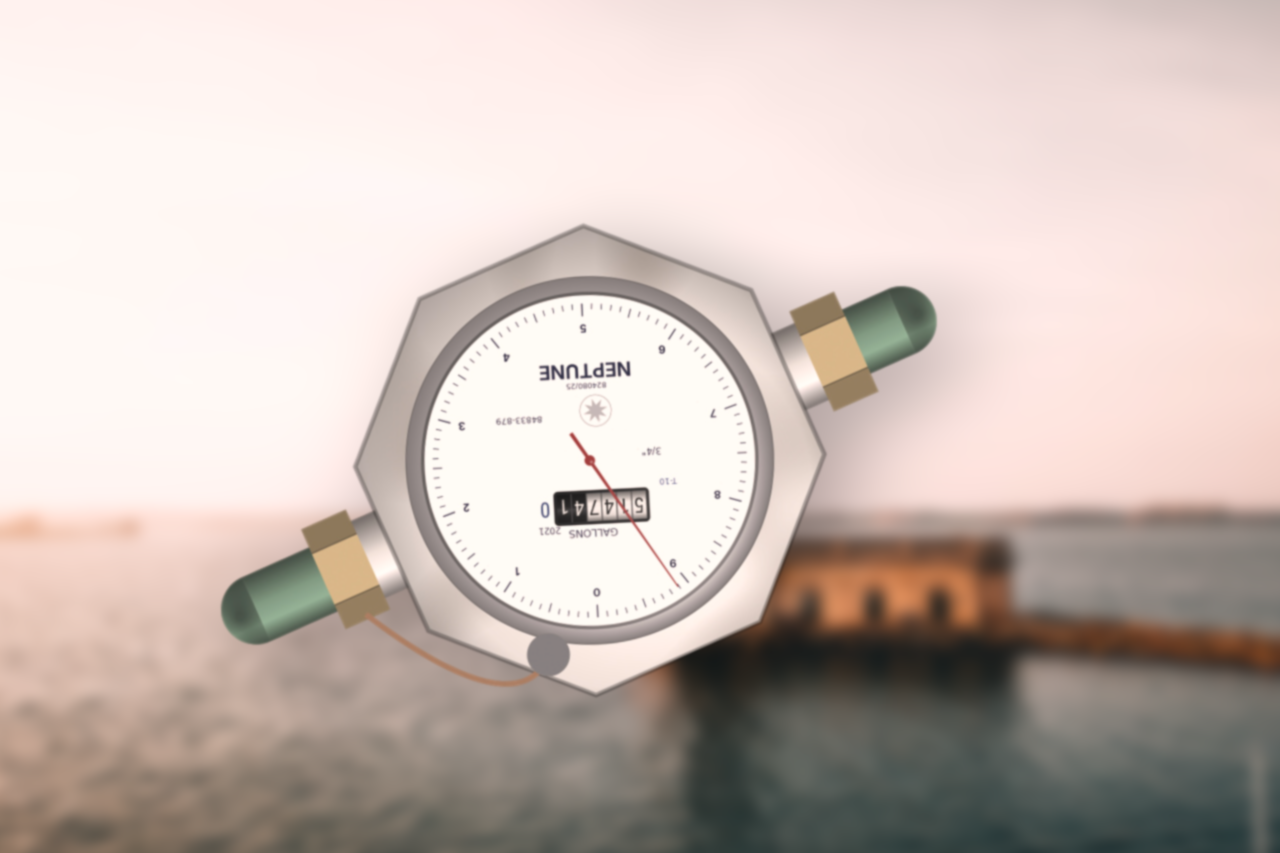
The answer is 5147409.1 gal
